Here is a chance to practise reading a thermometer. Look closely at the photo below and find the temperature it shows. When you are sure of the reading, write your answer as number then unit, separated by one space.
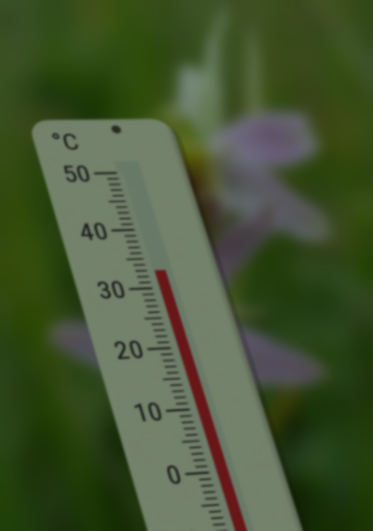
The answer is 33 °C
